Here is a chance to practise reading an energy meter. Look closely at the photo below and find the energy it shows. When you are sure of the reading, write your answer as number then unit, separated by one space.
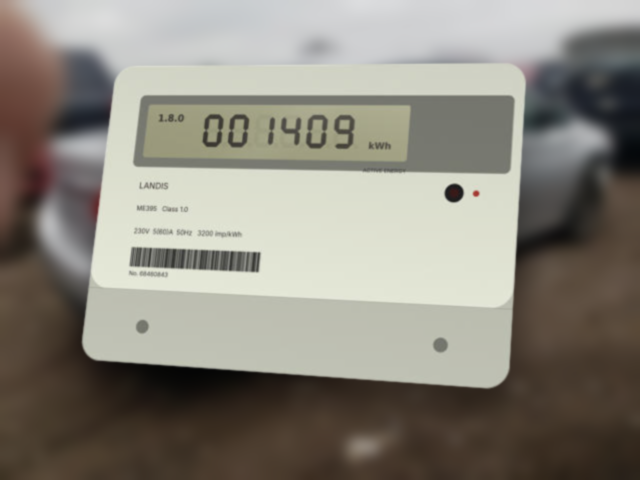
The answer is 1409 kWh
